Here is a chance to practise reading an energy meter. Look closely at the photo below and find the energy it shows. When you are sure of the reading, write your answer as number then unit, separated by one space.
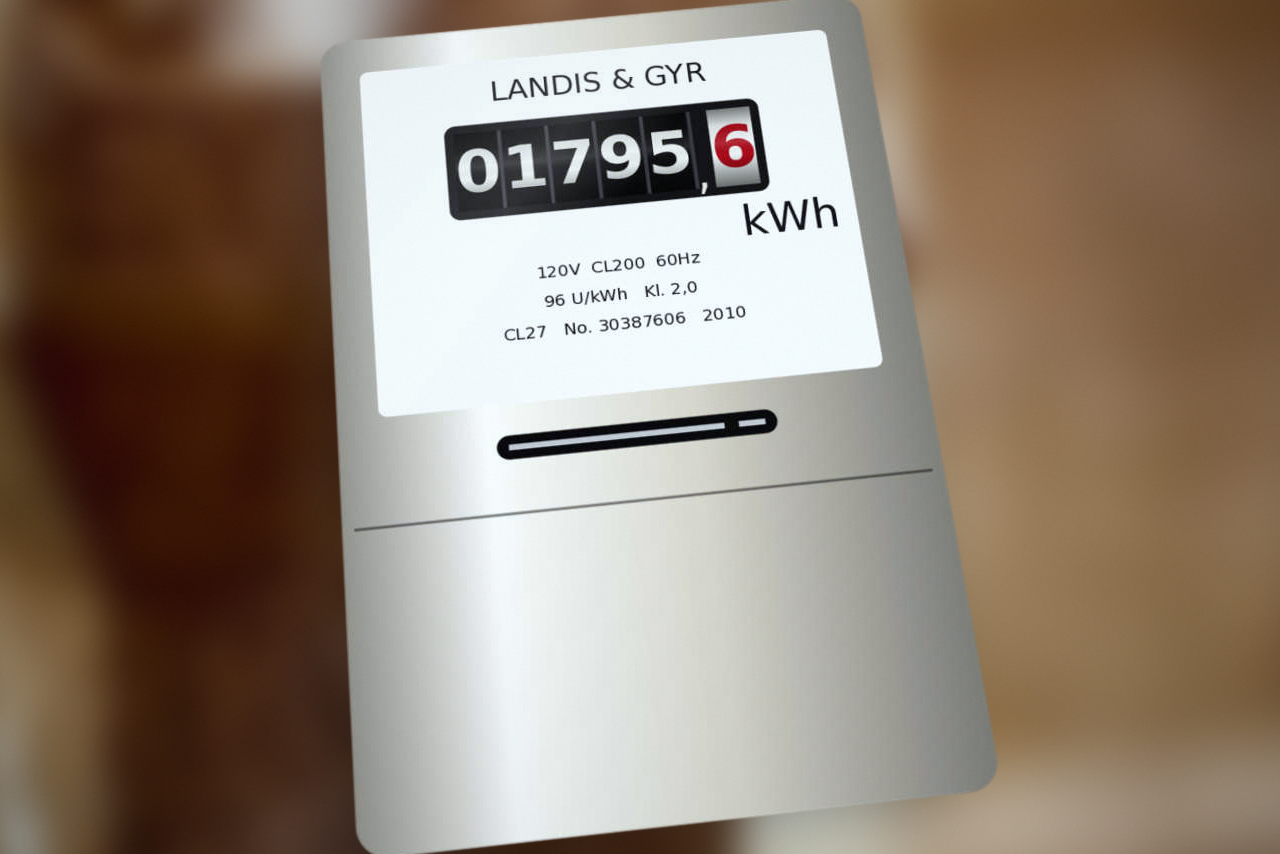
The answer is 1795.6 kWh
